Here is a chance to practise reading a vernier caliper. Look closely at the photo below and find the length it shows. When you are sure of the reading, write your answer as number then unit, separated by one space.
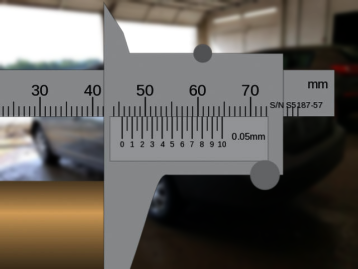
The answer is 45.6 mm
